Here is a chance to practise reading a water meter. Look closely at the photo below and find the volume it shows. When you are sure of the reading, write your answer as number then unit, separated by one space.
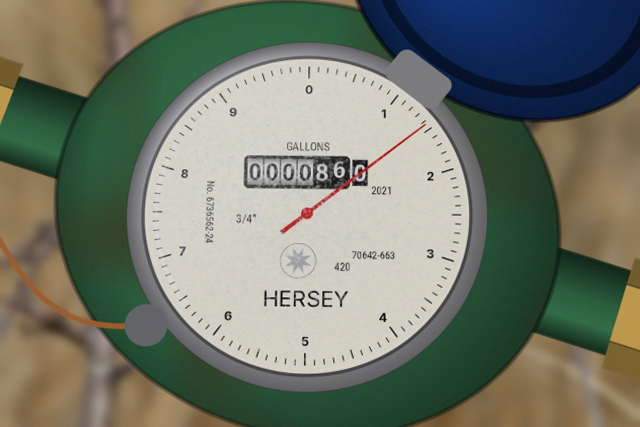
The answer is 861.4 gal
